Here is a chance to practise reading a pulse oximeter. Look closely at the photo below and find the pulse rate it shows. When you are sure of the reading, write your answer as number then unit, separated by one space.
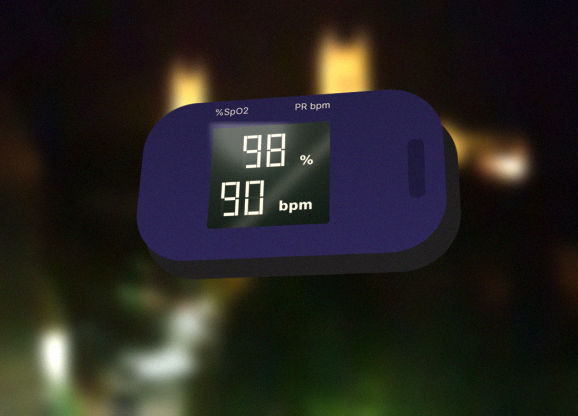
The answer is 90 bpm
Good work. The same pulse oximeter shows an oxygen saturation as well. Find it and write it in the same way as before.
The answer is 98 %
